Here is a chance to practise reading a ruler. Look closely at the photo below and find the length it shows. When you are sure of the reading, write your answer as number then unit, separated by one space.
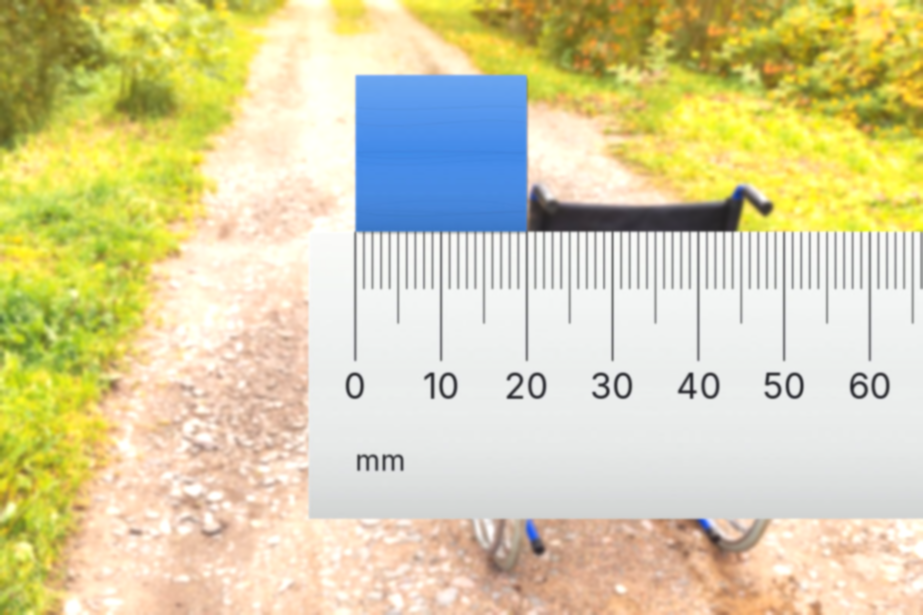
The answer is 20 mm
